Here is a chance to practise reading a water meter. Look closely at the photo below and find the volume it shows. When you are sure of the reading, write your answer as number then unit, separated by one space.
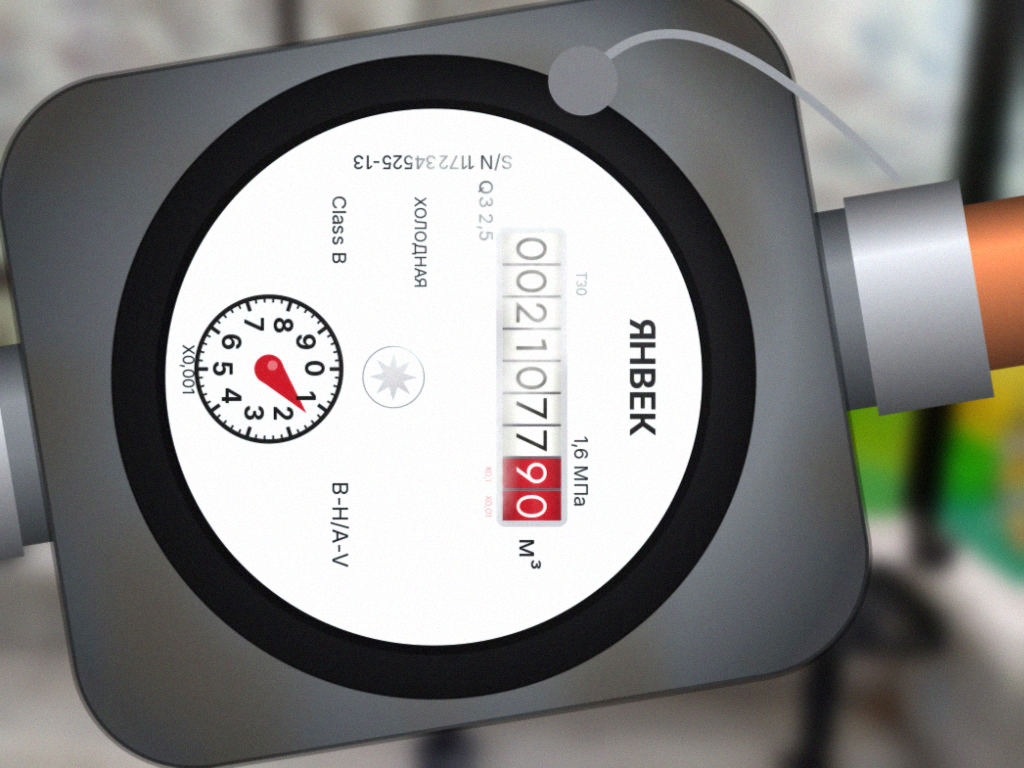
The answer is 21077.901 m³
